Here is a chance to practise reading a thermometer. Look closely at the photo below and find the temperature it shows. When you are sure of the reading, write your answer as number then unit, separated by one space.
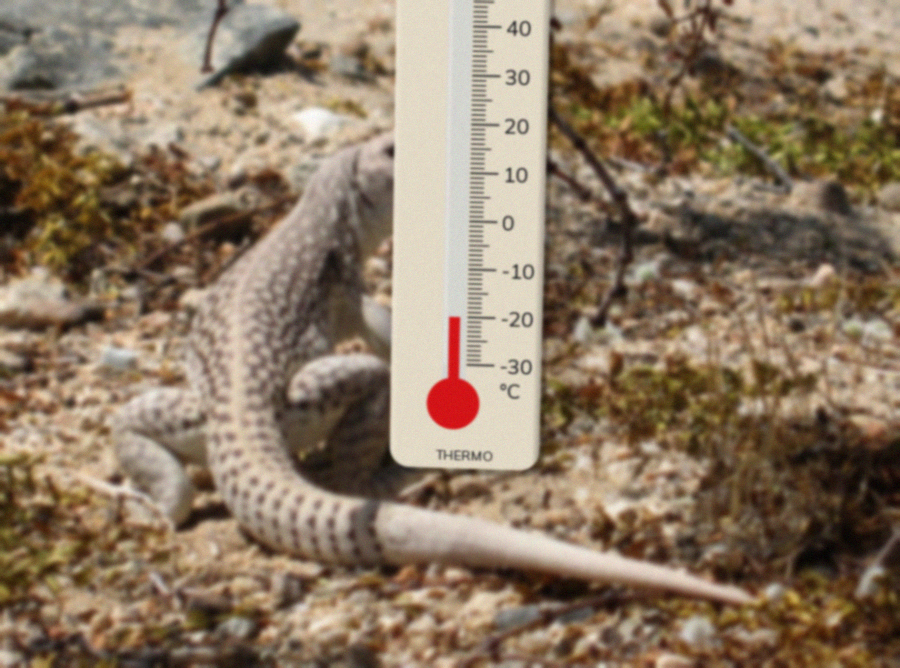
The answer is -20 °C
